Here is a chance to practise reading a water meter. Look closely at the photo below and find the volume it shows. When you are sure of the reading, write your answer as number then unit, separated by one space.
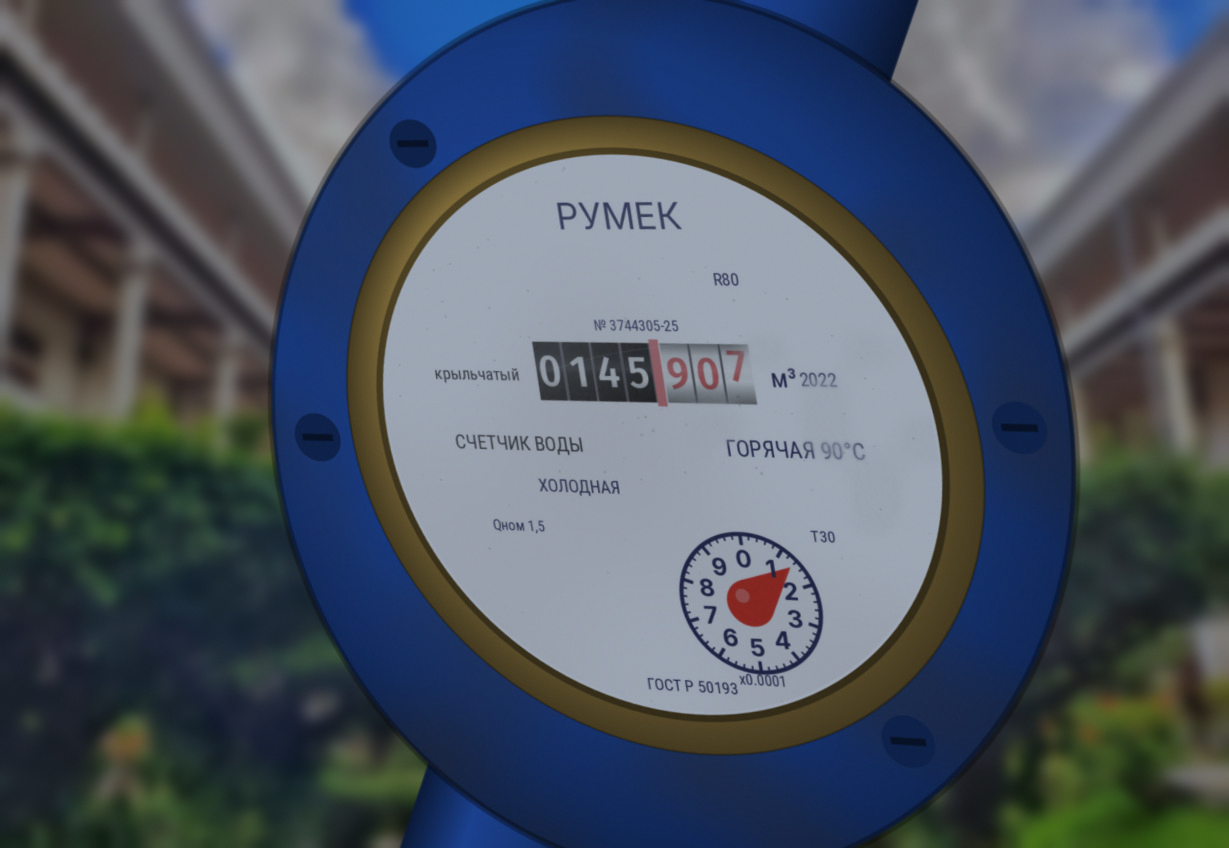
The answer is 145.9071 m³
